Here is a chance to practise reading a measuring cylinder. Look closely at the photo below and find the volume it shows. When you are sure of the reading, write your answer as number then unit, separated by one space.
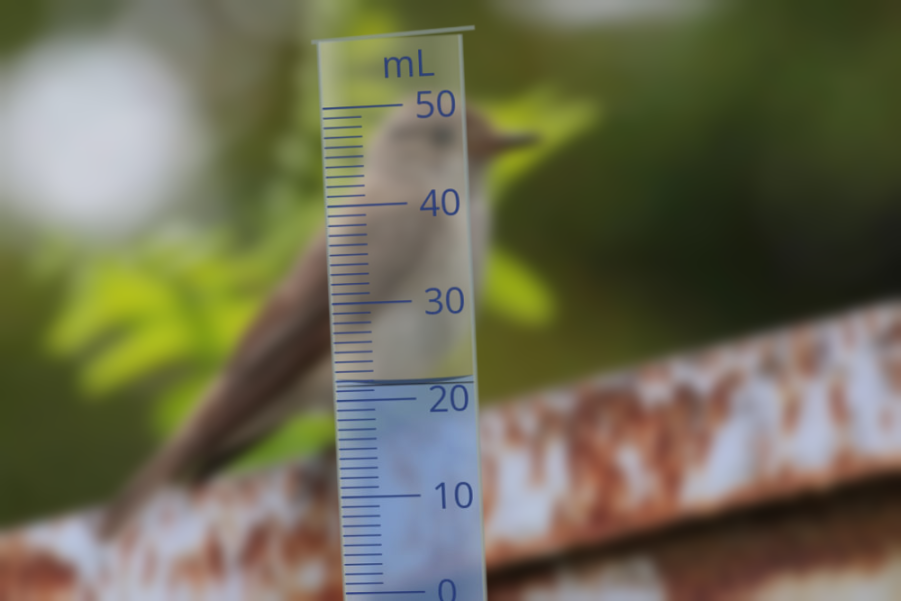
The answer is 21.5 mL
